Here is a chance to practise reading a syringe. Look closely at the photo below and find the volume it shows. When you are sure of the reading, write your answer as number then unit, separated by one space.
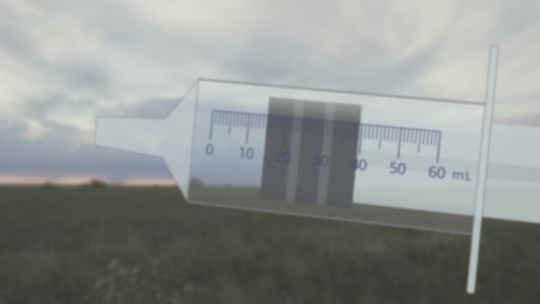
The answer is 15 mL
